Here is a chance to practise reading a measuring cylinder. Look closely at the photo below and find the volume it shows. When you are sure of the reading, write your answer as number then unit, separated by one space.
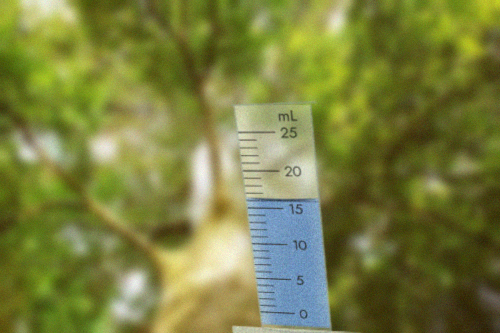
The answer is 16 mL
